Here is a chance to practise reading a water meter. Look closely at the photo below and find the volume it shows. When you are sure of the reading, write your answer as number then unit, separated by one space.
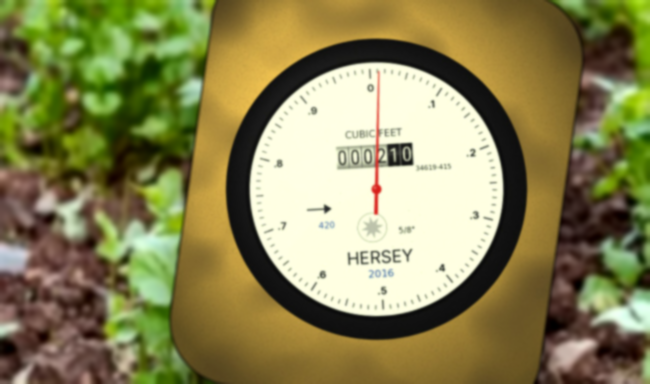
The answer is 210.01 ft³
